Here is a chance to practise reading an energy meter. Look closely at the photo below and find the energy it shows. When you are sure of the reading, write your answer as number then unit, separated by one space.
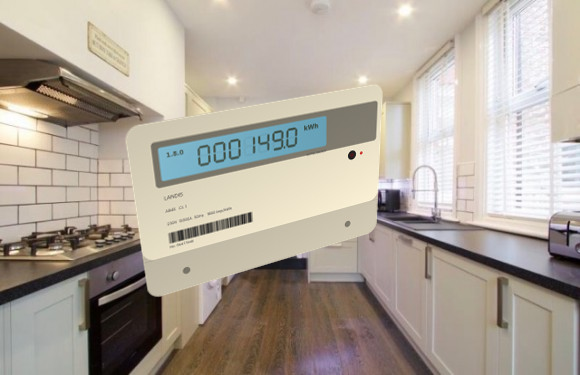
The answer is 149.0 kWh
